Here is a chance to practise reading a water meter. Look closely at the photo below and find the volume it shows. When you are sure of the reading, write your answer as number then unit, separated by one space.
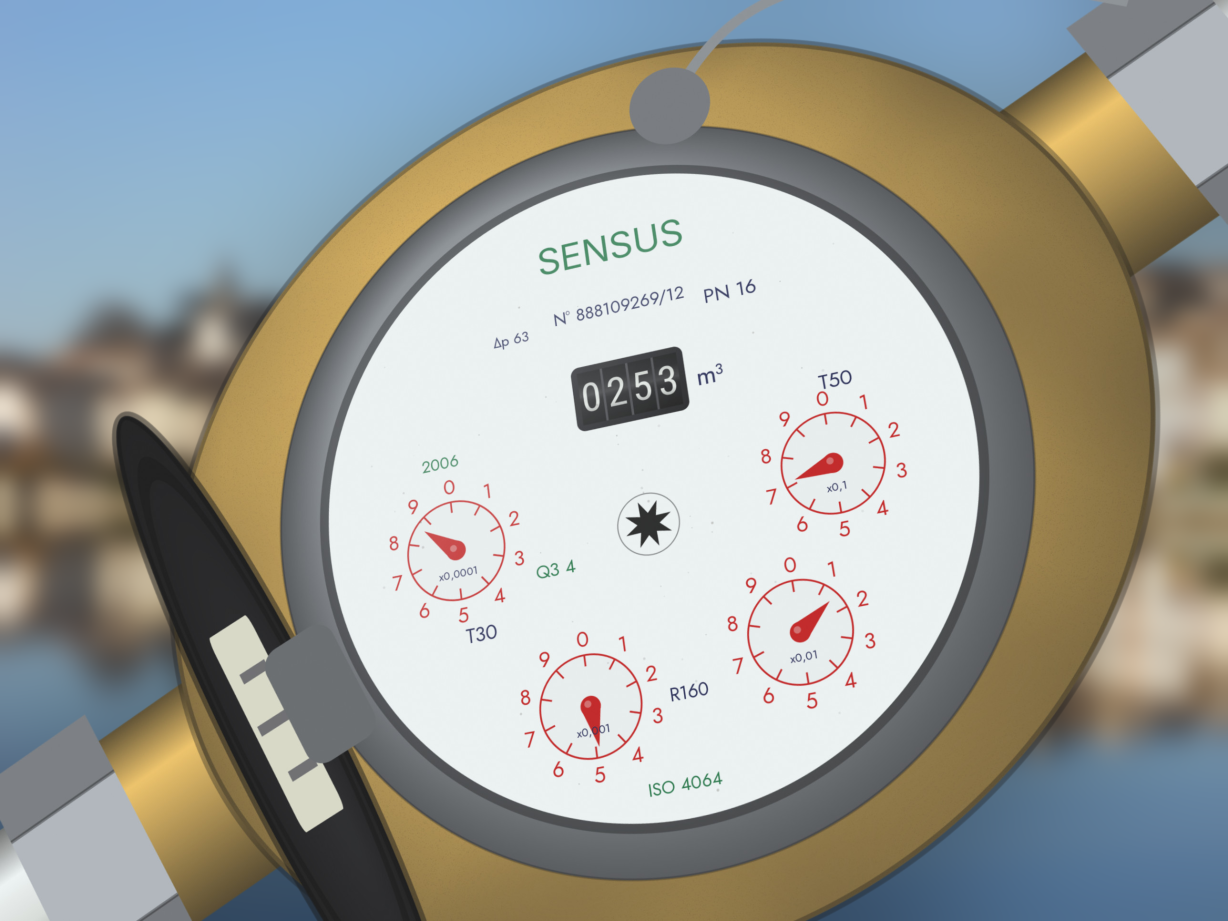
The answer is 253.7148 m³
